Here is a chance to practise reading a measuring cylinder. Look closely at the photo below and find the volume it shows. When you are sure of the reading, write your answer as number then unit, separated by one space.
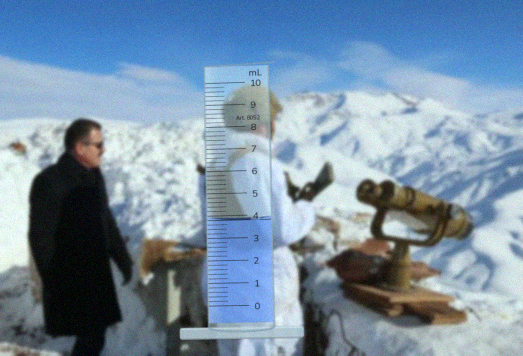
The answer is 3.8 mL
